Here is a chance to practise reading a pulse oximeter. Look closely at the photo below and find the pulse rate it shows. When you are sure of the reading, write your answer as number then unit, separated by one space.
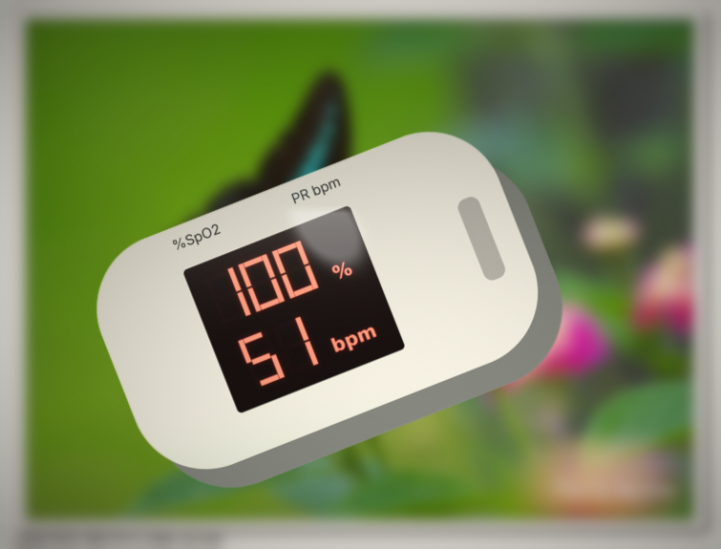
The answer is 51 bpm
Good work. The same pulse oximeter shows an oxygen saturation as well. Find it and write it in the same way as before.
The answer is 100 %
